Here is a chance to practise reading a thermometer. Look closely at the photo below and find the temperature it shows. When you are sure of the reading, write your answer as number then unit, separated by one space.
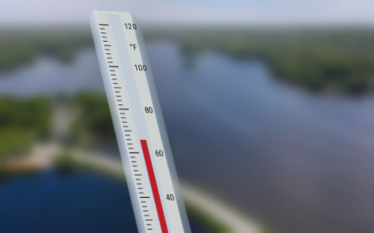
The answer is 66 °F
